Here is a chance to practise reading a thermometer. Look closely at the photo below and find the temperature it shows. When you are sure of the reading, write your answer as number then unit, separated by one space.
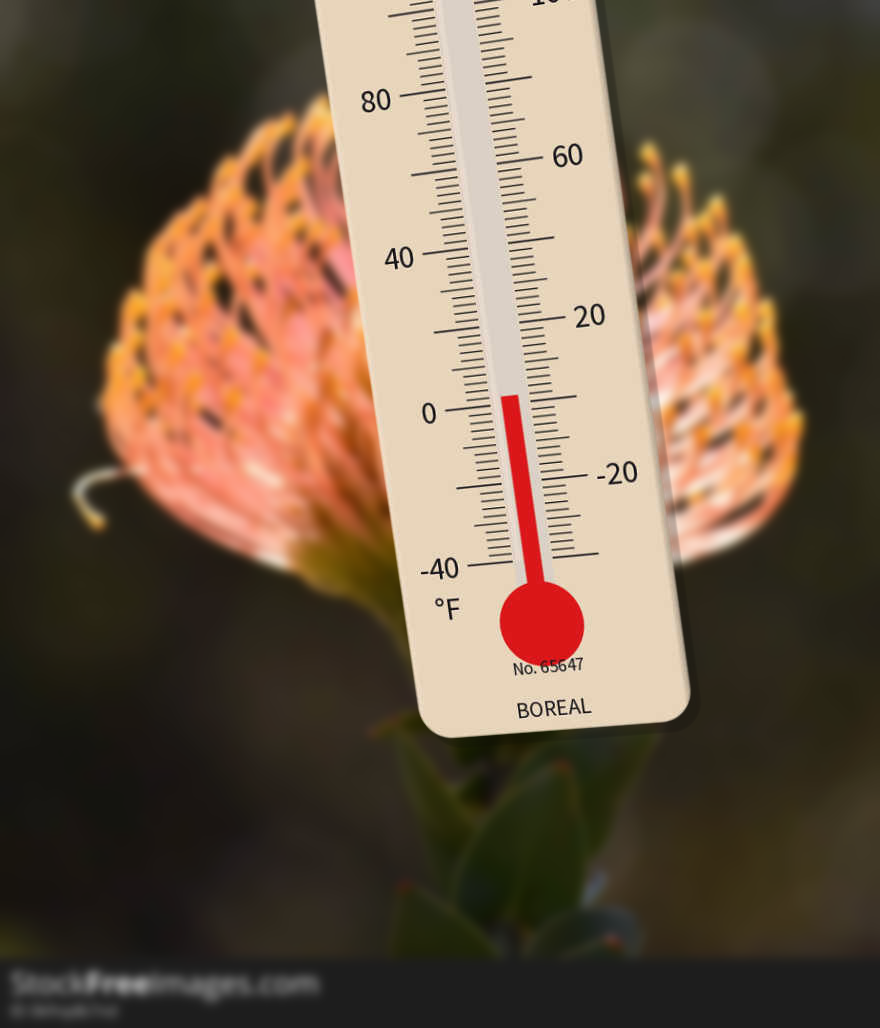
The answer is 2 °F
